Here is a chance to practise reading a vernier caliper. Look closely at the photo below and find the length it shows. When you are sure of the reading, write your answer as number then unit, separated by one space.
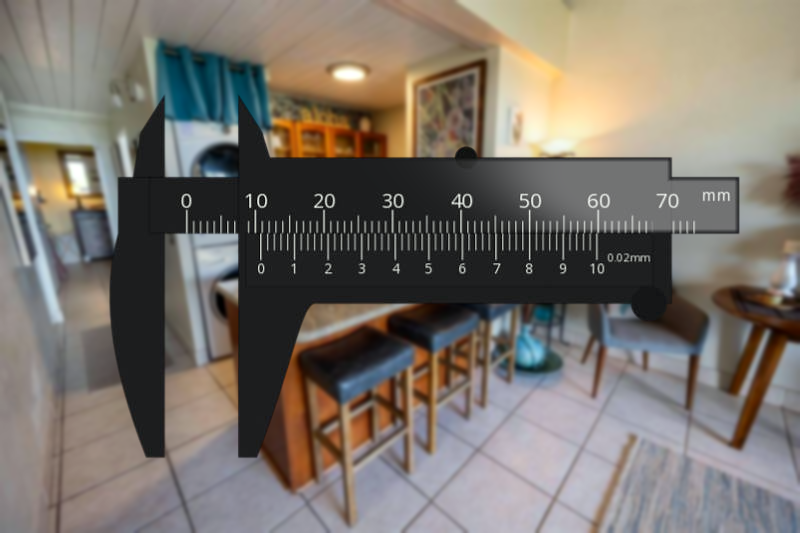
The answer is 10.8 mm
